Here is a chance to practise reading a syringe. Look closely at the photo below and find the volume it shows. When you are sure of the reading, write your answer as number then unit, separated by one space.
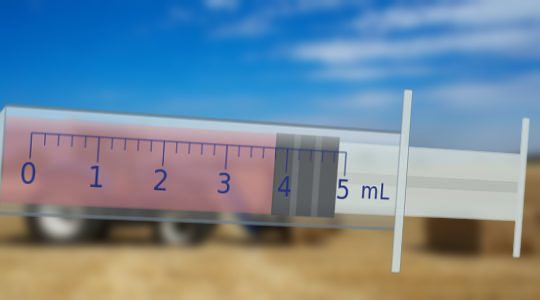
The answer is 3.8 mL
